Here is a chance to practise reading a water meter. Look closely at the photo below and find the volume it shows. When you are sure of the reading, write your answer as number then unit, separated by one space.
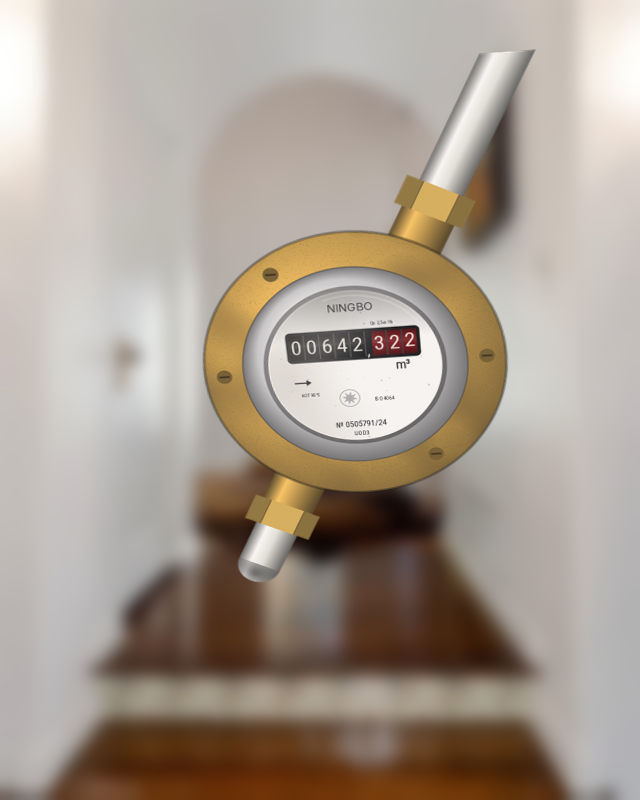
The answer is 642.322 m³
